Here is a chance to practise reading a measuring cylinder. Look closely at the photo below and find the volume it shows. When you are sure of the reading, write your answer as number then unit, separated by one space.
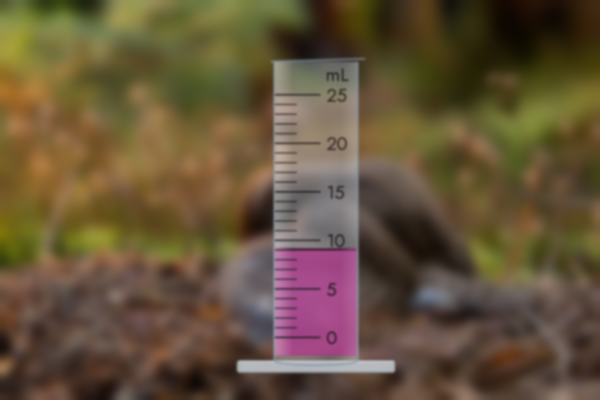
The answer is 9 mL
